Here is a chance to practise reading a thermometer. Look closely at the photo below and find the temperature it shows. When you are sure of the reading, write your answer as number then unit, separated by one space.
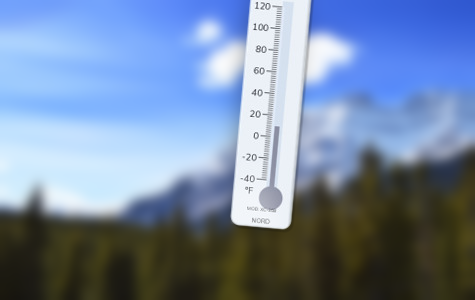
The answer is 10 °F
